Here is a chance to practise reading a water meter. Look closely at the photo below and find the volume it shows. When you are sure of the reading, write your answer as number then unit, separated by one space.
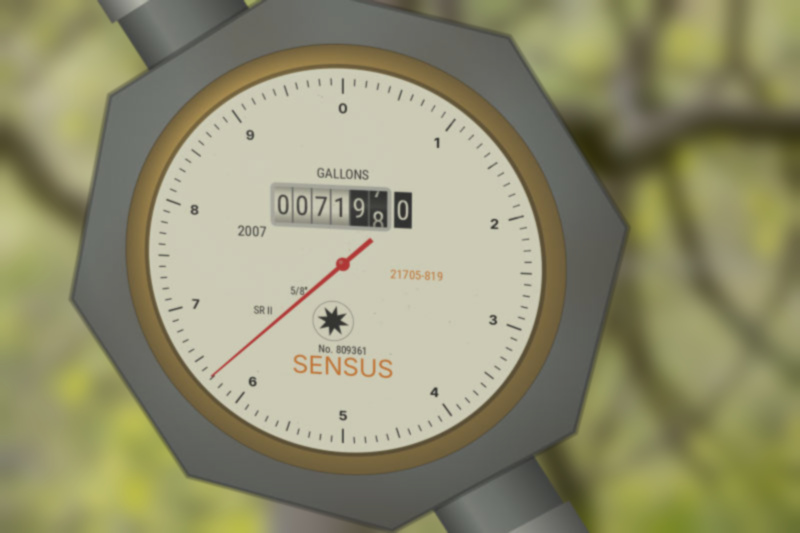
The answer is 71976.3 gal
